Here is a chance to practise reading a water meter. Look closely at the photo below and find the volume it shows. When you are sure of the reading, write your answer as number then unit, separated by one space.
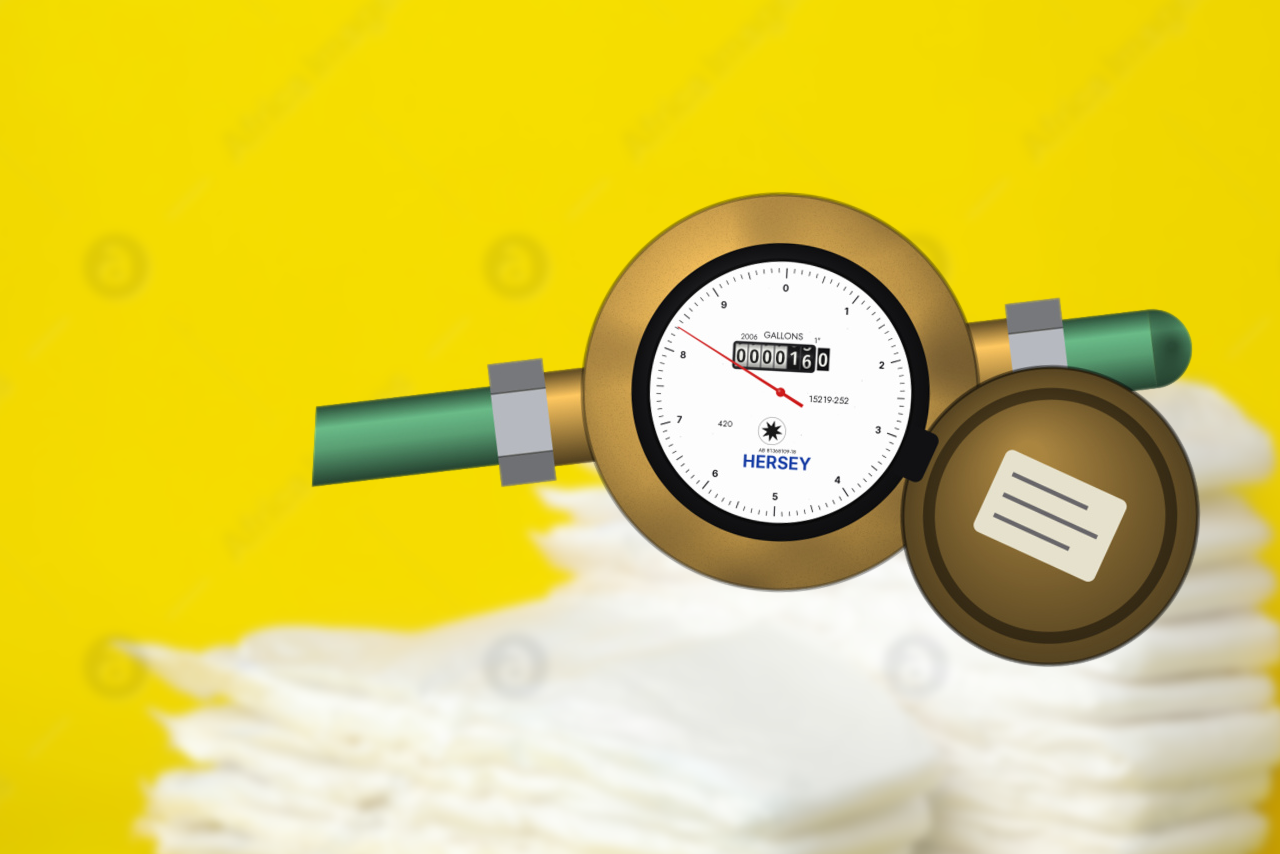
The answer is 158.3 gal
